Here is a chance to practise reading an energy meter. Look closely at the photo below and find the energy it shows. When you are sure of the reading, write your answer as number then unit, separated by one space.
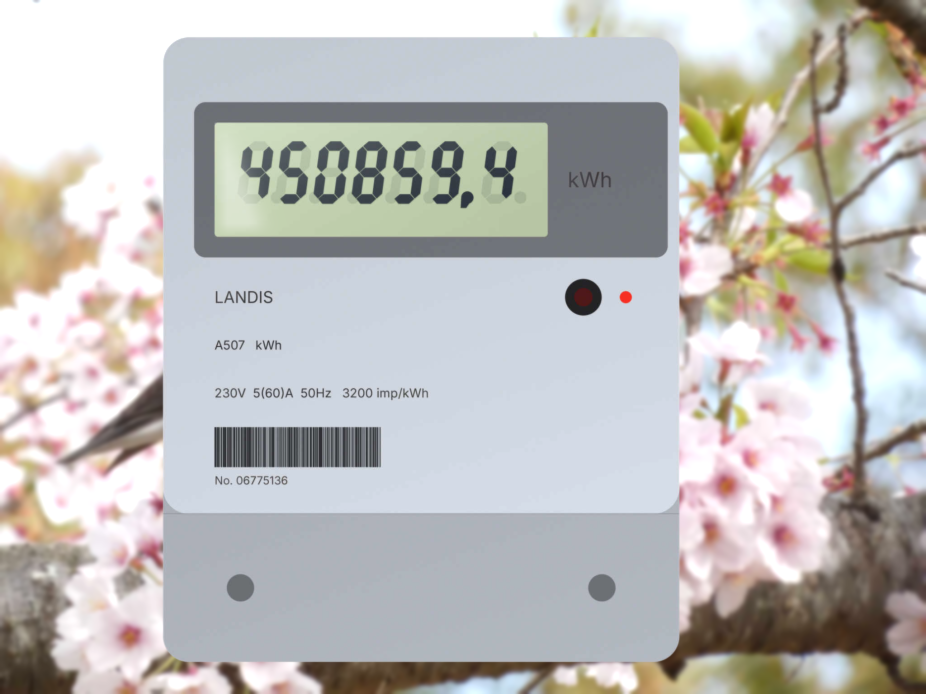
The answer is 450859.4 kWh
